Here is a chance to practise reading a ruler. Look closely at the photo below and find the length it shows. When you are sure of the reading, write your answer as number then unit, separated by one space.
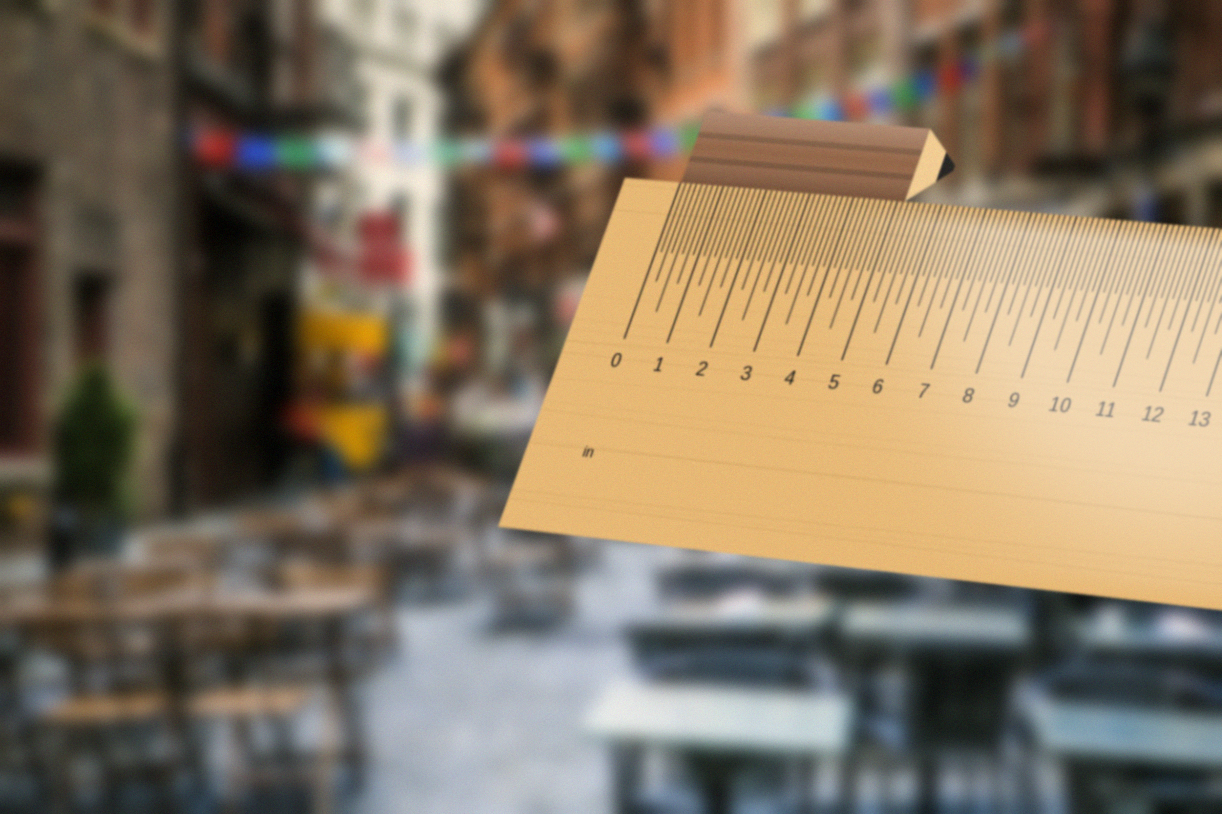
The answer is 6 in
